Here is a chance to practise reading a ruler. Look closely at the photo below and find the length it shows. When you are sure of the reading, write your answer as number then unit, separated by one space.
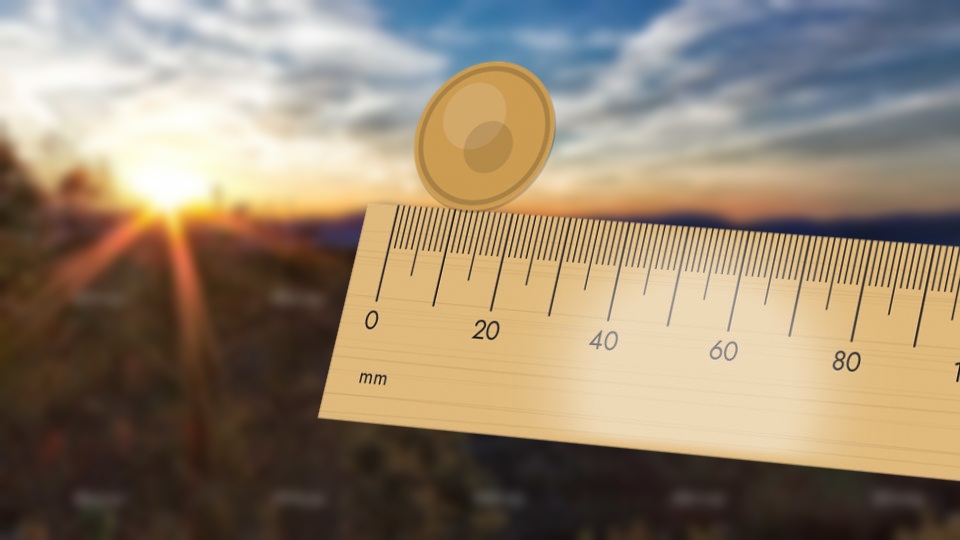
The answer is 24 mm
